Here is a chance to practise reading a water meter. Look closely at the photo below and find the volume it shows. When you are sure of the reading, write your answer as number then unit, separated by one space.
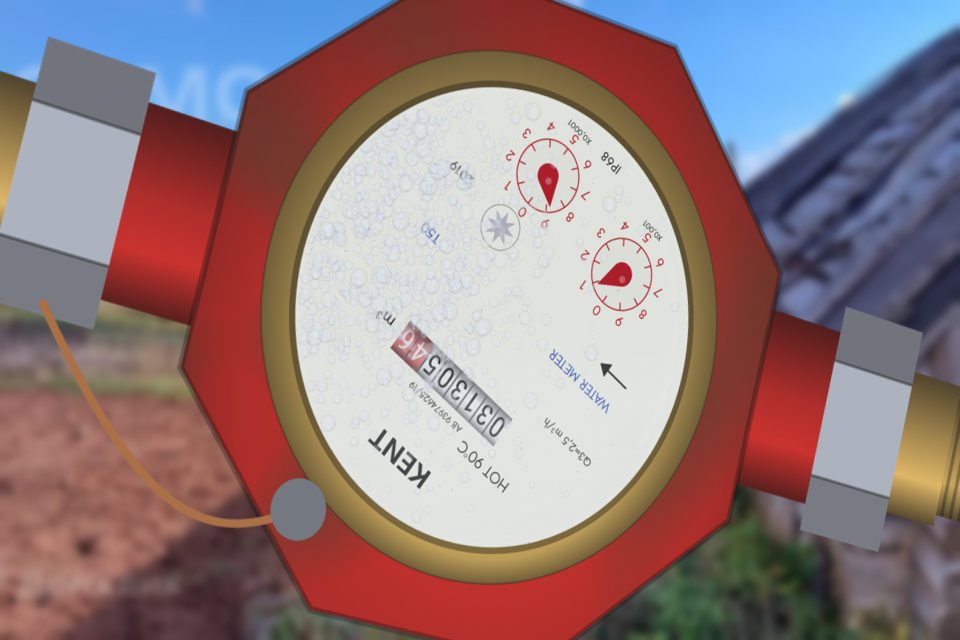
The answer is 31305.4608 m³
